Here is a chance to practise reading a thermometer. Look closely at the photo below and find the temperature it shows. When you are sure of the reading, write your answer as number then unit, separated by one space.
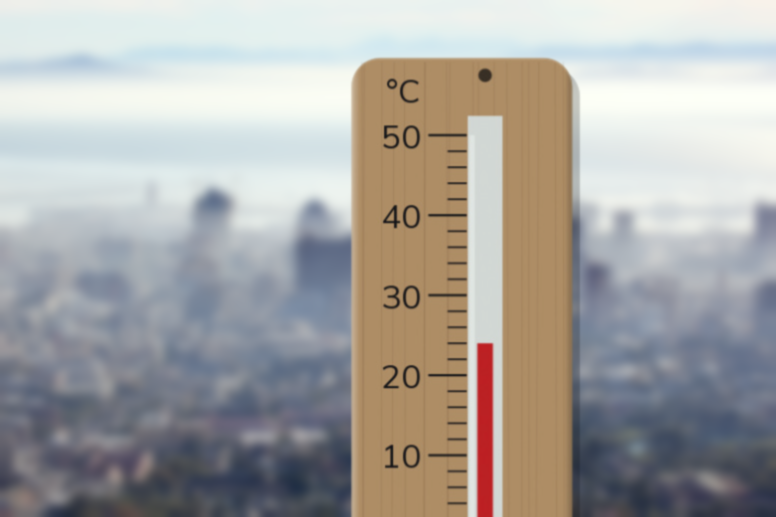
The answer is 24 °C
